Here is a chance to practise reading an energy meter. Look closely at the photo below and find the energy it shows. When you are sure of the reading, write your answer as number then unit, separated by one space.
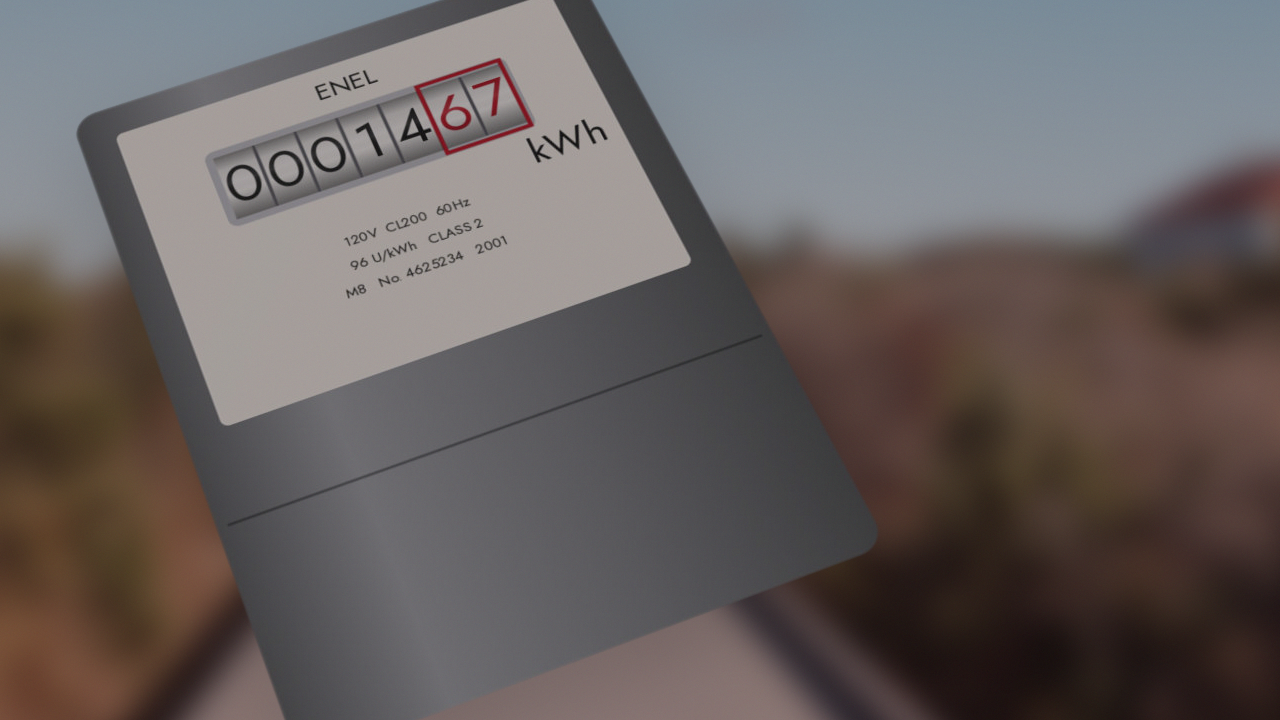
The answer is 14.67 kWh
